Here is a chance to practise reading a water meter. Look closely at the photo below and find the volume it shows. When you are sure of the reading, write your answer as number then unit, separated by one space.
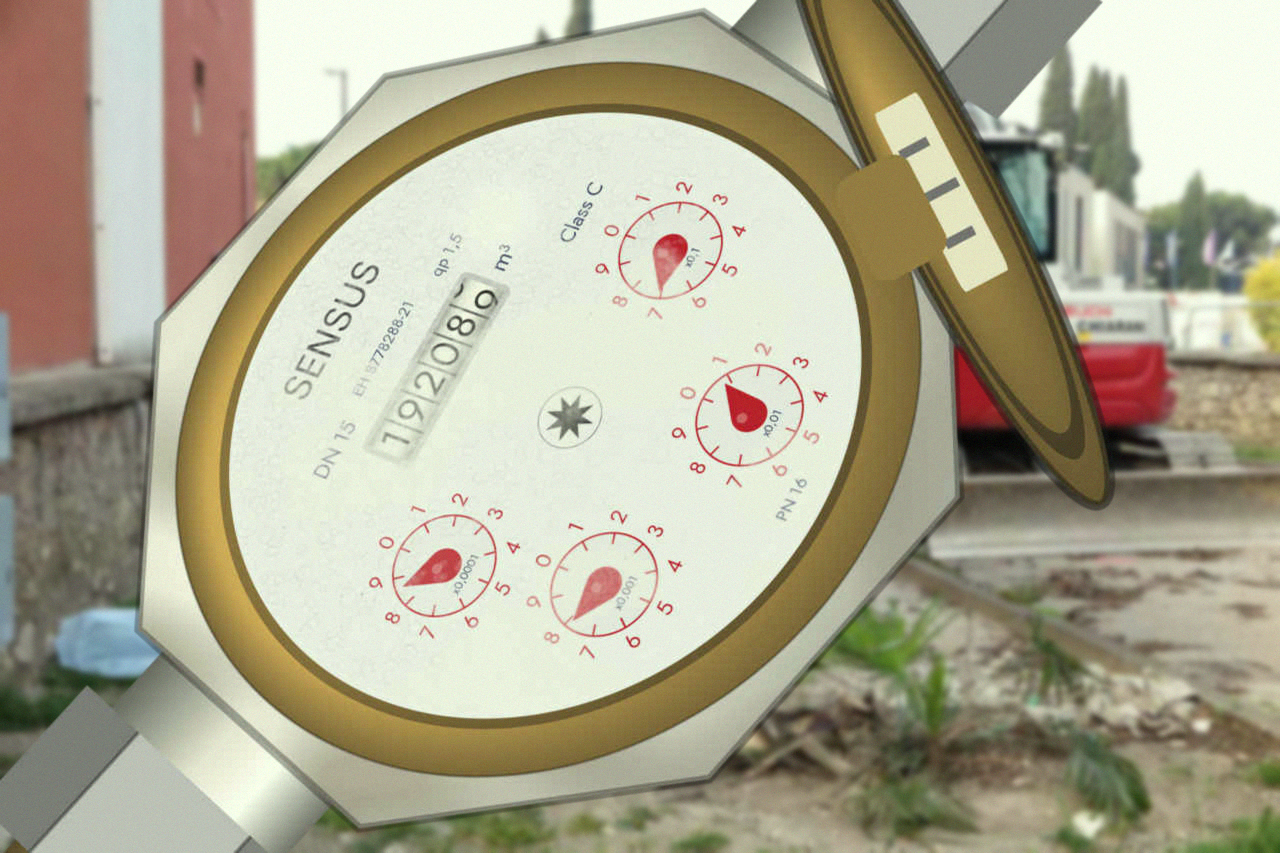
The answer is 192088.7078 m³
